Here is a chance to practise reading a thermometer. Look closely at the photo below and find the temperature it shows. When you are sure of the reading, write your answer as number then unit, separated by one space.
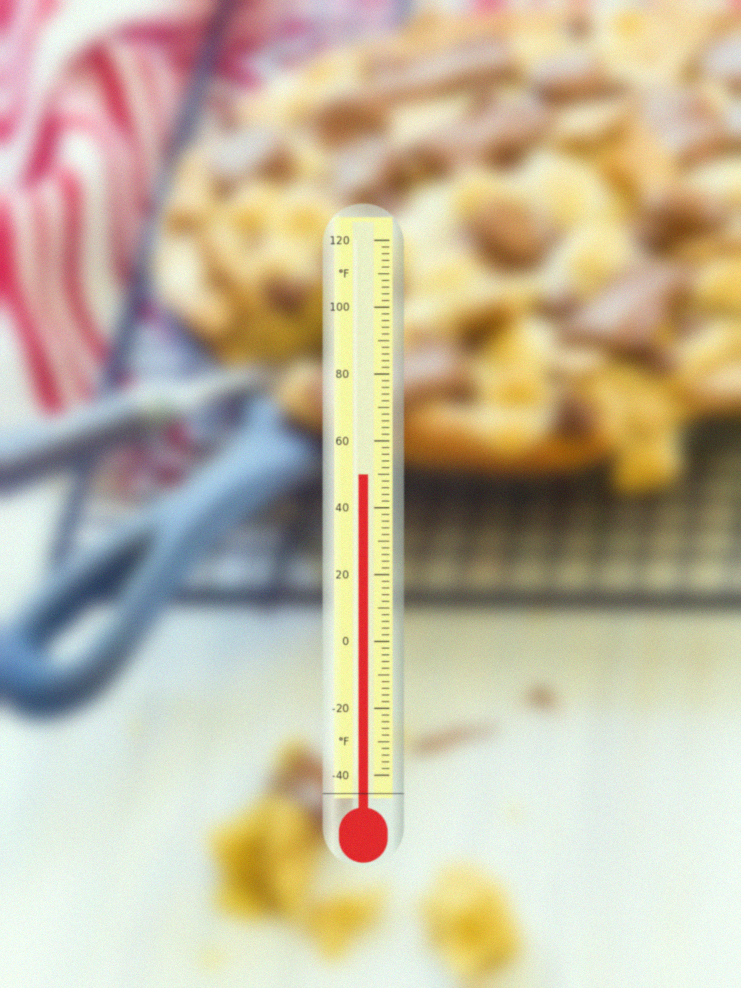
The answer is 50 °F
